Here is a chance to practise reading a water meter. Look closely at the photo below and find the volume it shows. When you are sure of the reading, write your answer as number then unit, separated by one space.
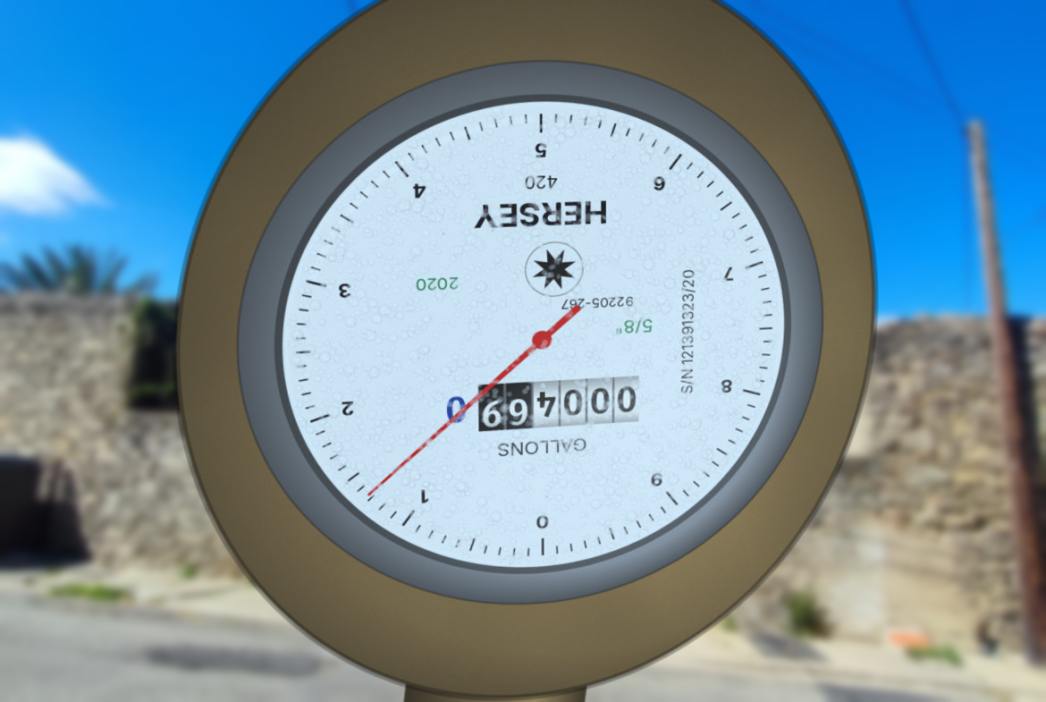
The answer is 4691.3 gal
